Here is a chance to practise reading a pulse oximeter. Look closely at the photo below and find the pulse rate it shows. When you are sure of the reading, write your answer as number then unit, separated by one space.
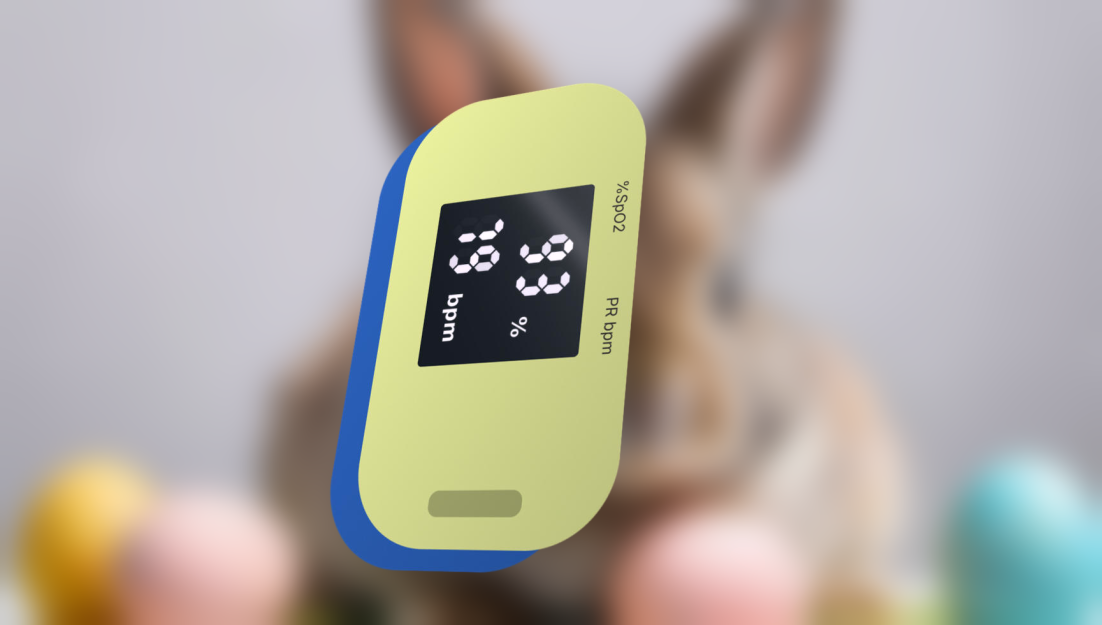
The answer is 79 bpm
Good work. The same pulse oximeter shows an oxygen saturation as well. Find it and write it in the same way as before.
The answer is 93 %
